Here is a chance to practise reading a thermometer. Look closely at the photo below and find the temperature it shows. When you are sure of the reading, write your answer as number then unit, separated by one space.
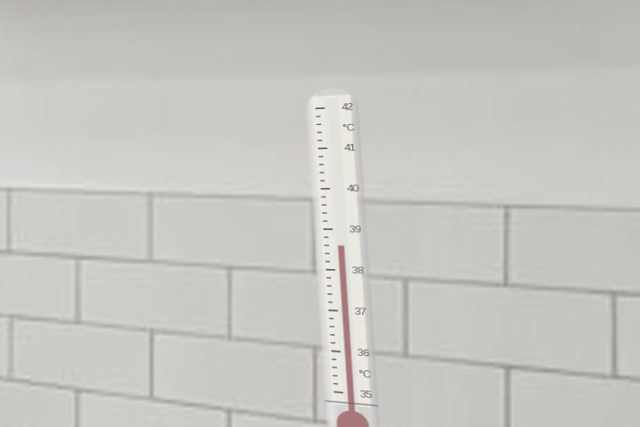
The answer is 38.6 °C
